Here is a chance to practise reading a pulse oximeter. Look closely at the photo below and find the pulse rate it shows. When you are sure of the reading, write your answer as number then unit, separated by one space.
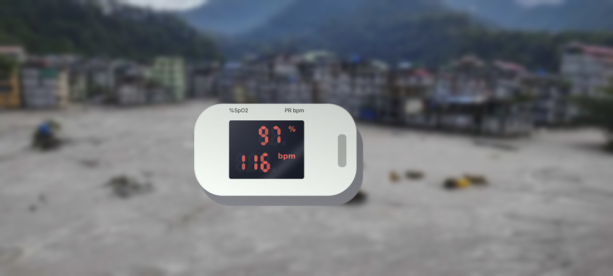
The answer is 116 bpm
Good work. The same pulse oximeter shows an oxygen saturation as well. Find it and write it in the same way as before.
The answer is 97 %
